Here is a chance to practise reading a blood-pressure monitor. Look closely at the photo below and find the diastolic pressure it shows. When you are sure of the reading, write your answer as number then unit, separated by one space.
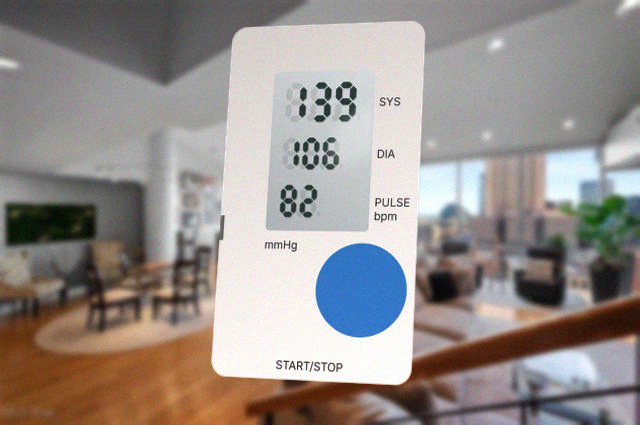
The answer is 106 mmHg
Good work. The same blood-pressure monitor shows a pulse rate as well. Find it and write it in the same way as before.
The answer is 82 bpm
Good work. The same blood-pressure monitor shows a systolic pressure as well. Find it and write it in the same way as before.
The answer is 139 mmHg
